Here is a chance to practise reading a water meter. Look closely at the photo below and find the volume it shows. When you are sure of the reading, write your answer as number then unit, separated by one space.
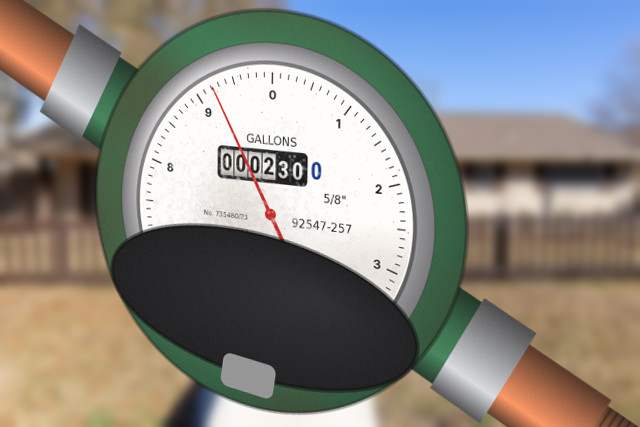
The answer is 2299.2 gal
